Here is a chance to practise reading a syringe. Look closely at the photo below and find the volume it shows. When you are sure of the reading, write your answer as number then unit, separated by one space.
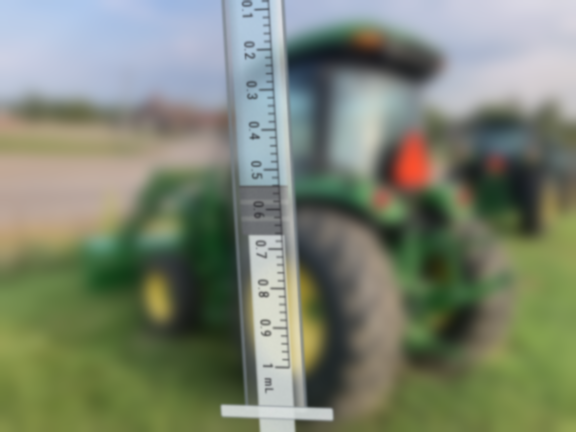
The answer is 0.54 mL
